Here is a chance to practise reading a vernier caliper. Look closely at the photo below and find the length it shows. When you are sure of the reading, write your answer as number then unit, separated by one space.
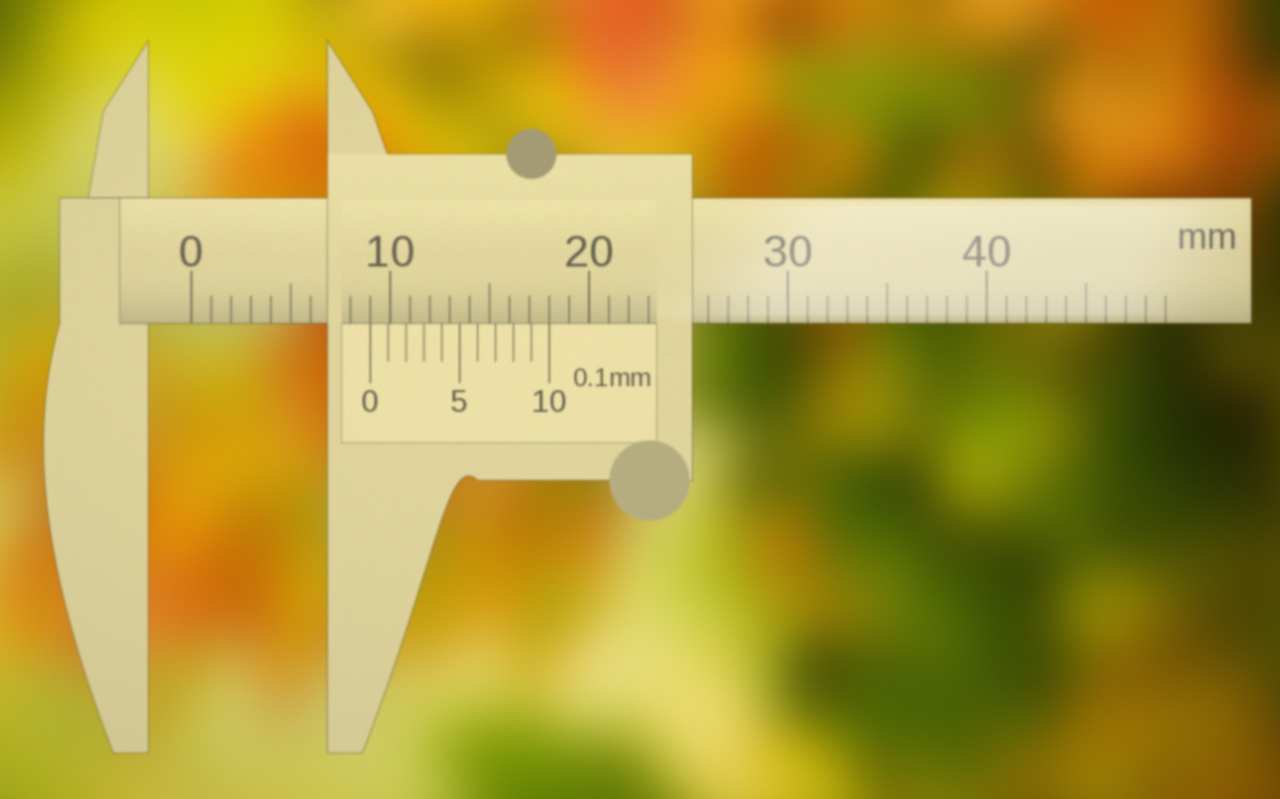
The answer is 9.0 mm
